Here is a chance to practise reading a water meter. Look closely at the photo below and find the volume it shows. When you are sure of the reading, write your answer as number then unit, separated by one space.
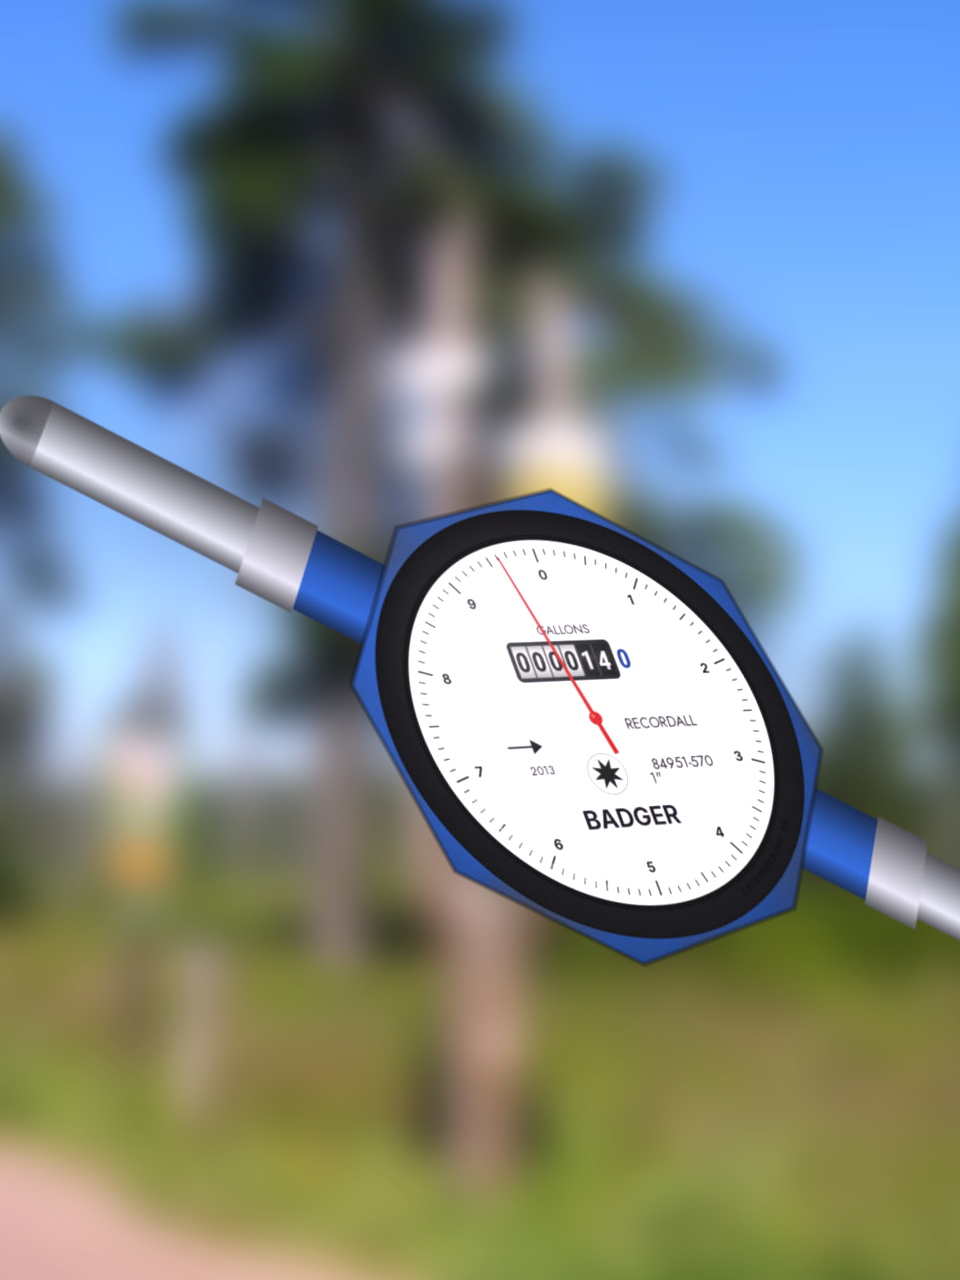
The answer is 139.6 gal
